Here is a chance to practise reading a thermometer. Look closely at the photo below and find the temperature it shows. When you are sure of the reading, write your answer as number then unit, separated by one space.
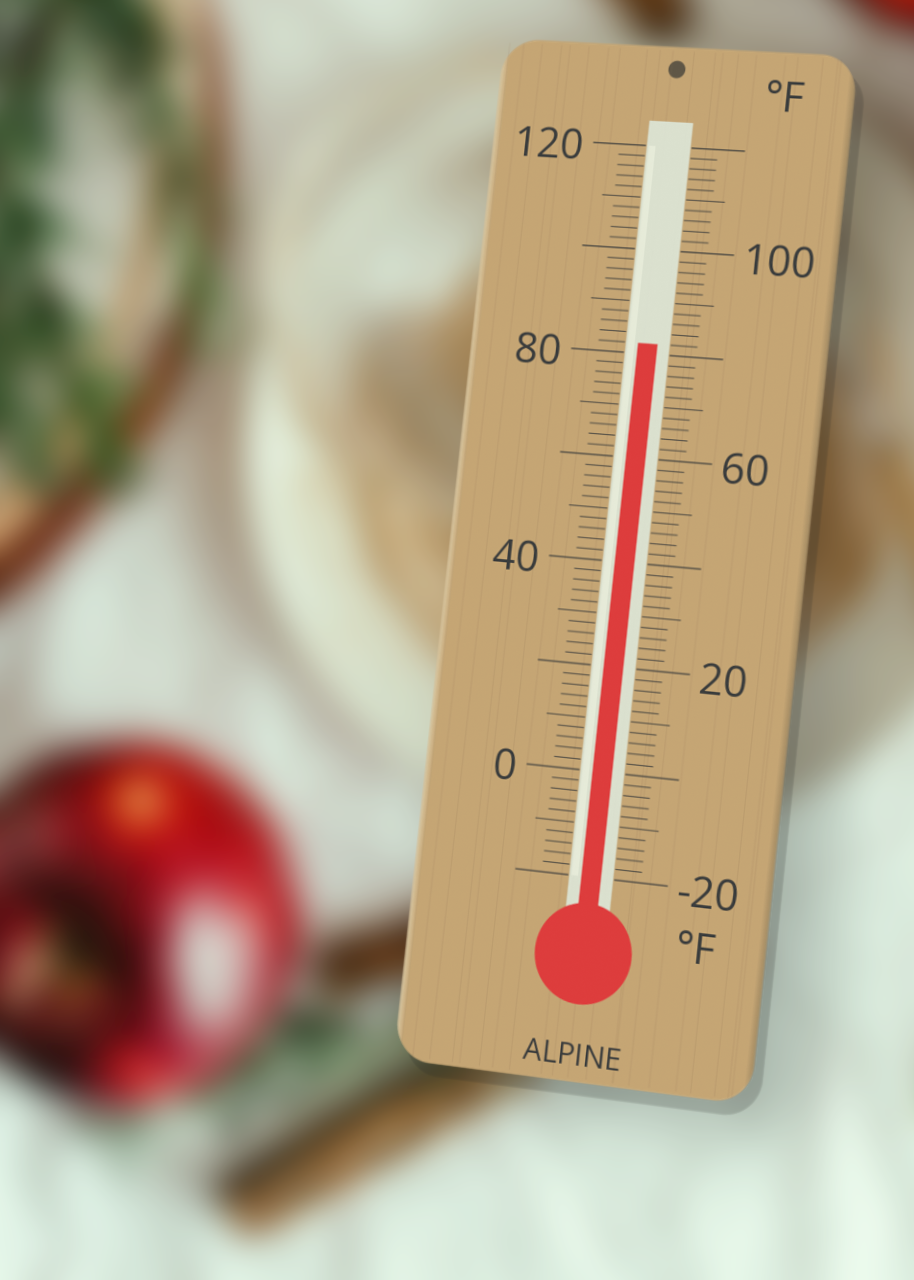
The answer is 82 °F
